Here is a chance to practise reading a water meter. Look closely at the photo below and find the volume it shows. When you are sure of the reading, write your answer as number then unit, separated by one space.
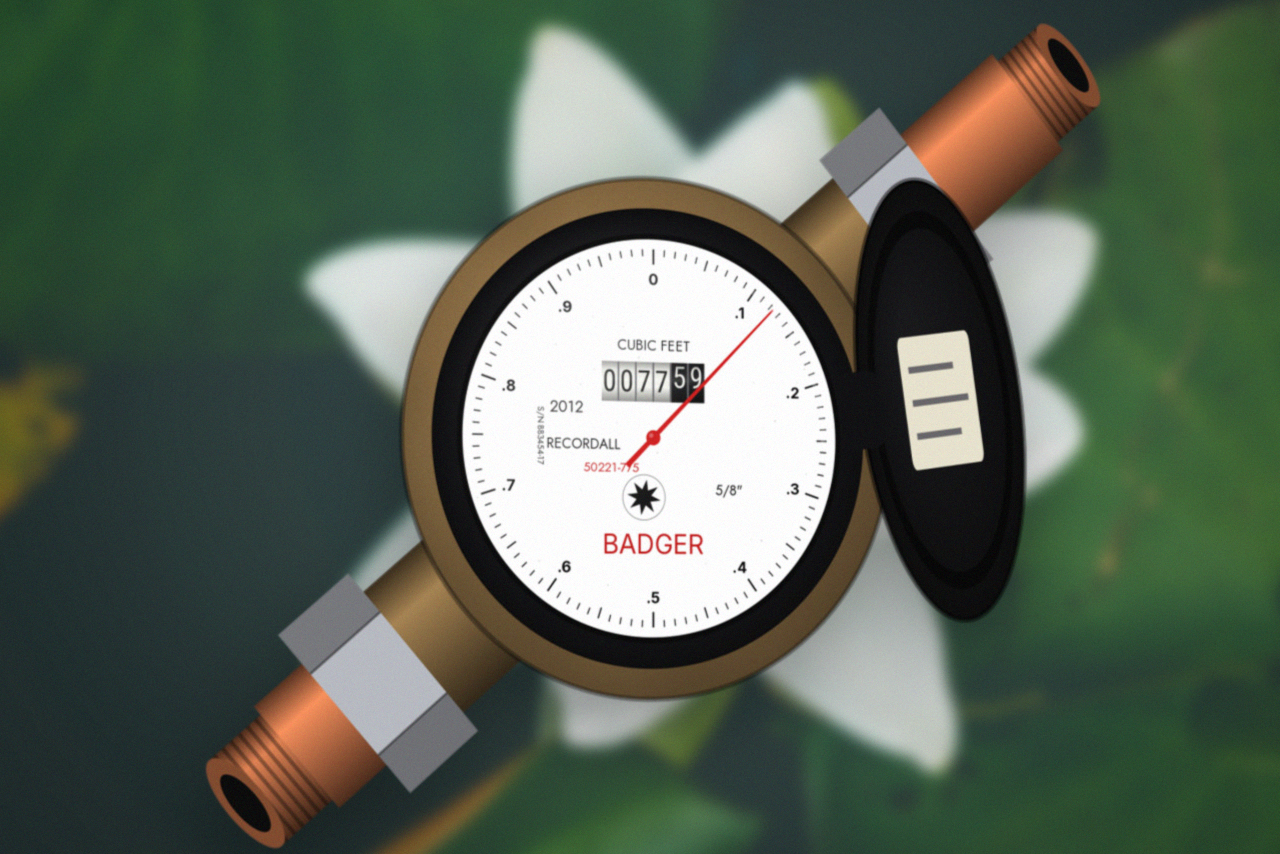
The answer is 7759.12 ft³
